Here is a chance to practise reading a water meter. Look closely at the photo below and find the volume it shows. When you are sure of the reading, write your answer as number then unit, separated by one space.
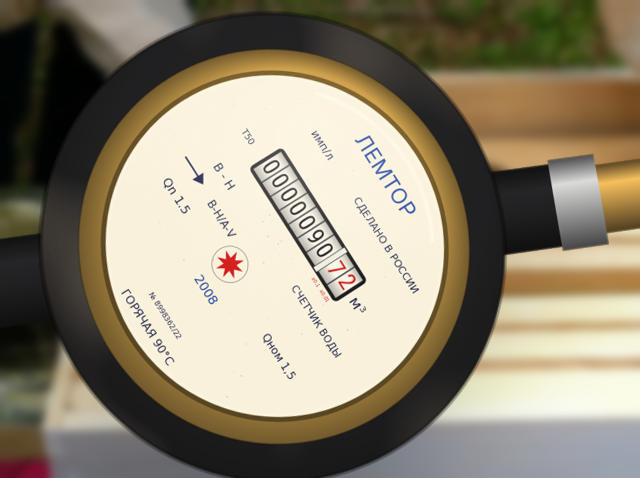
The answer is 90.72 m³
